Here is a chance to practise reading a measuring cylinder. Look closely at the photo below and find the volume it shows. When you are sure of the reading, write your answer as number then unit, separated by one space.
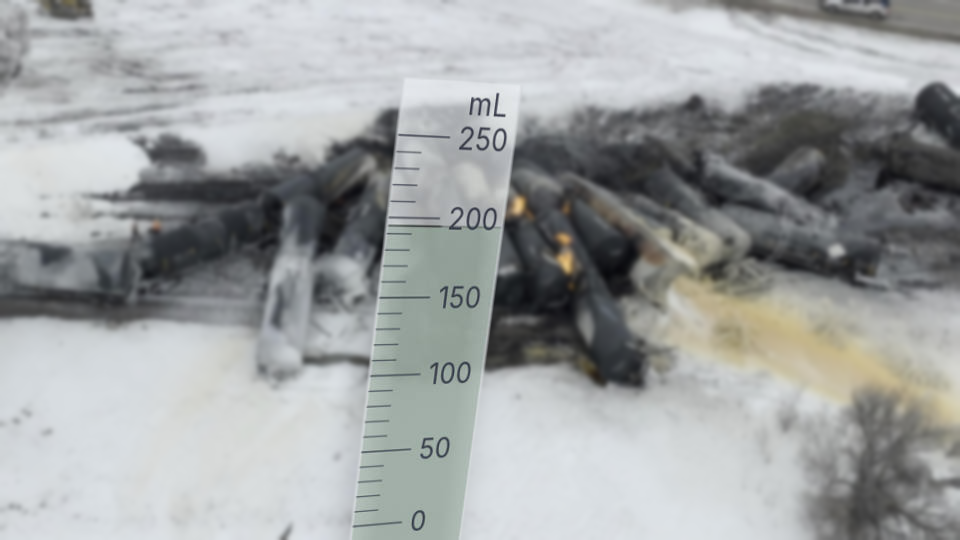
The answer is 195 mL
